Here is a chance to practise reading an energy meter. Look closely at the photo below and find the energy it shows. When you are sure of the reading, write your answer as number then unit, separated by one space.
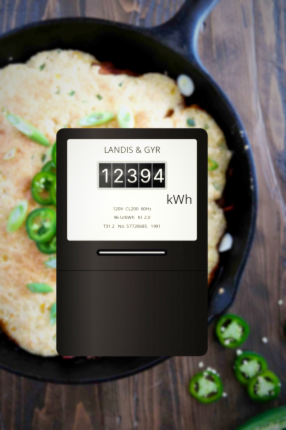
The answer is 12394 kWh
